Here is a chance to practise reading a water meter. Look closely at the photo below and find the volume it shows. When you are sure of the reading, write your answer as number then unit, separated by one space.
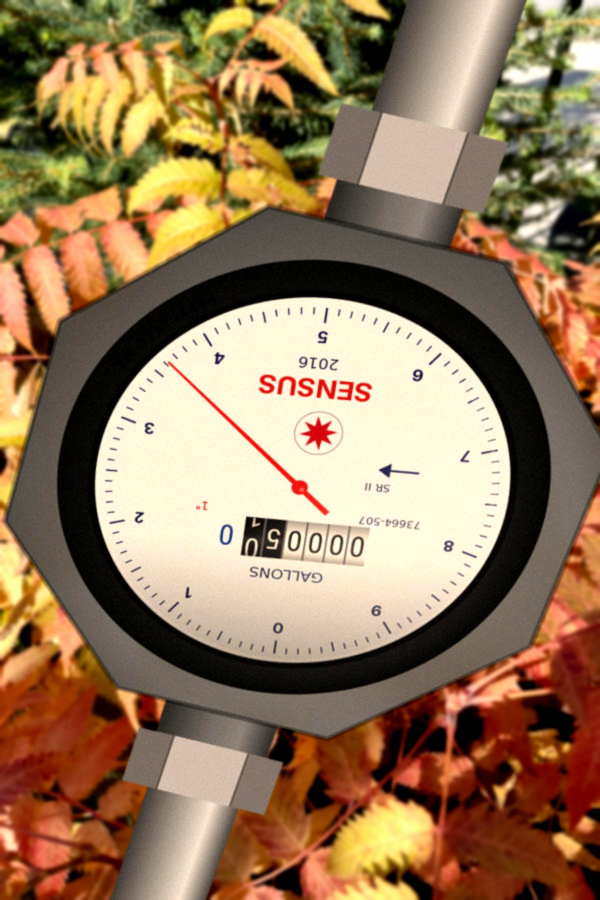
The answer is 503.6 gal
